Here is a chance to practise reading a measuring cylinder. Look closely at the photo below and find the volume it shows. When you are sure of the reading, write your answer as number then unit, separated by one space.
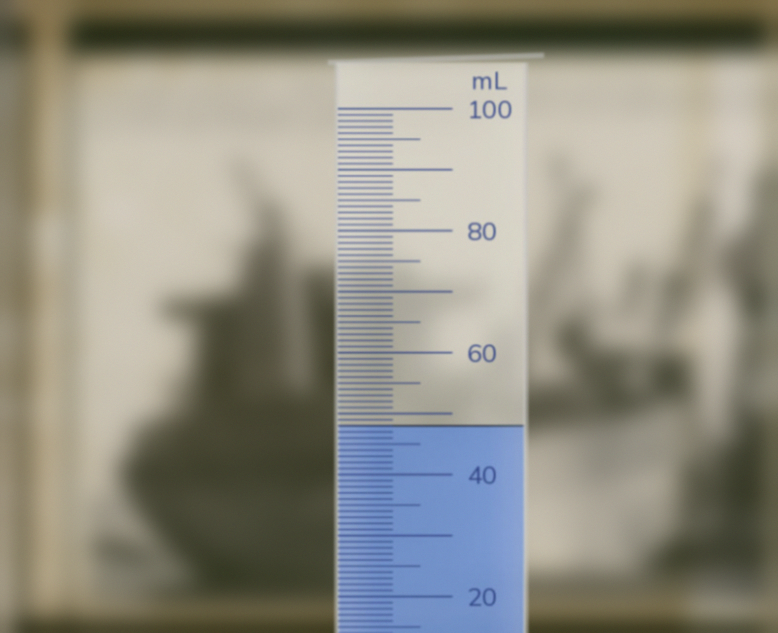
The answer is 48 mL
